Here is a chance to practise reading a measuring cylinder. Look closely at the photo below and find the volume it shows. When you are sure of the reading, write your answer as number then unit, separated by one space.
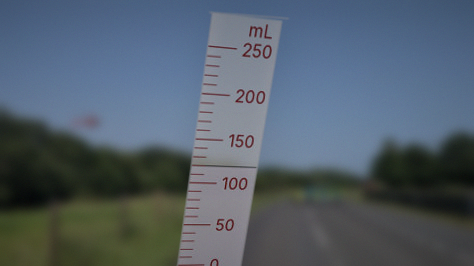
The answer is 120 mL
